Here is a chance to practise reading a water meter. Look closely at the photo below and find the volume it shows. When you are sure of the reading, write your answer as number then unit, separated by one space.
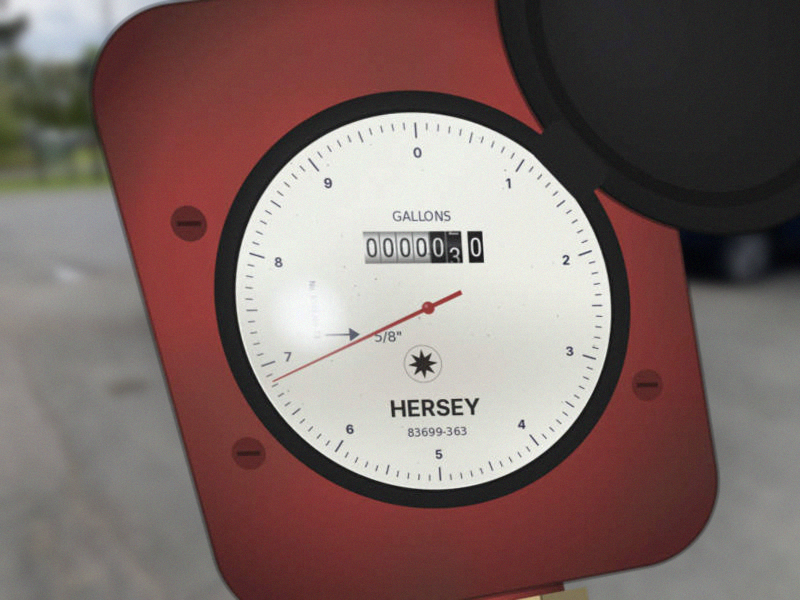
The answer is 26.8 gal
